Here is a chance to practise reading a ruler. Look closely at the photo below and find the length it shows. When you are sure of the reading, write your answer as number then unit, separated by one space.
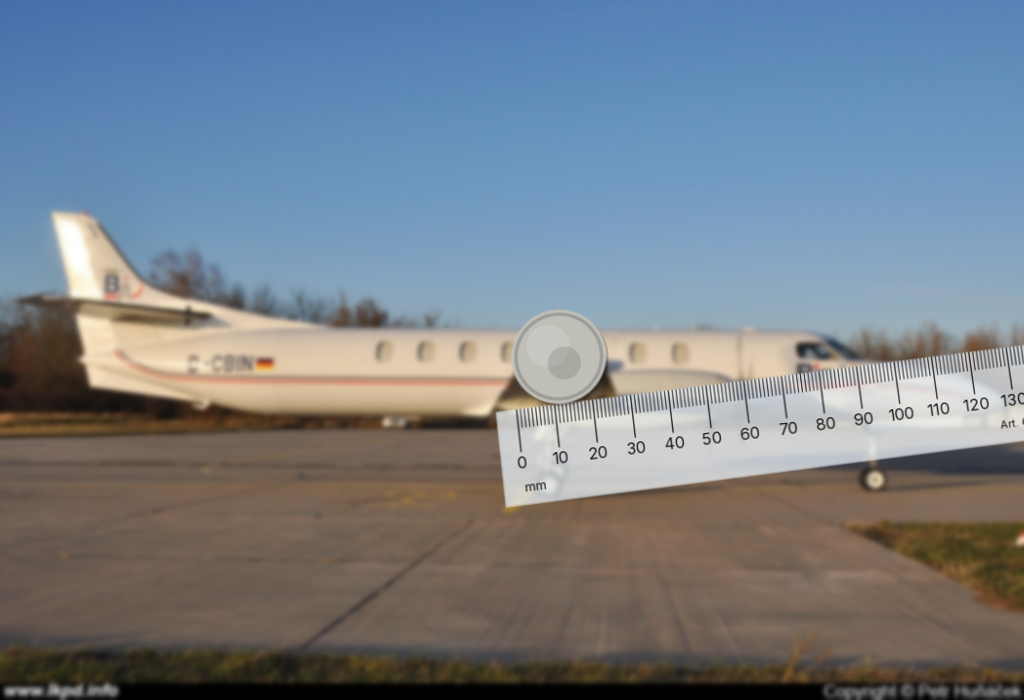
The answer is 25 mm
